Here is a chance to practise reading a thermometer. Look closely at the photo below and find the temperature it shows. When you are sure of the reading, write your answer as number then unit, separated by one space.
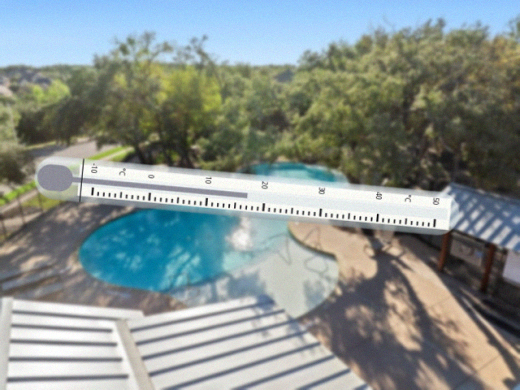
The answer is 17 °C
